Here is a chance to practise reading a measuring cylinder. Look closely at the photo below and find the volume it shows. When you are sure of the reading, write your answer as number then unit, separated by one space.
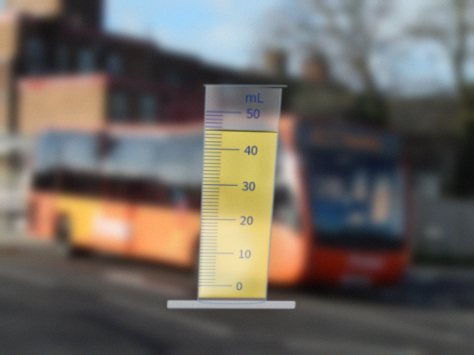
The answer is 45 mL
